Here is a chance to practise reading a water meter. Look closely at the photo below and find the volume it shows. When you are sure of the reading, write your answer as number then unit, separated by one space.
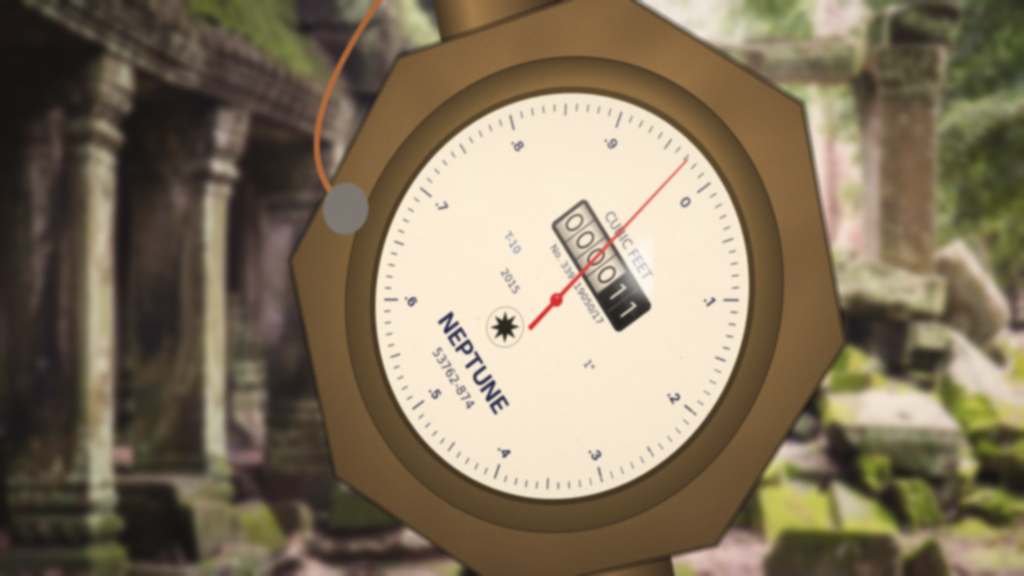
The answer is 10.97 ft³
